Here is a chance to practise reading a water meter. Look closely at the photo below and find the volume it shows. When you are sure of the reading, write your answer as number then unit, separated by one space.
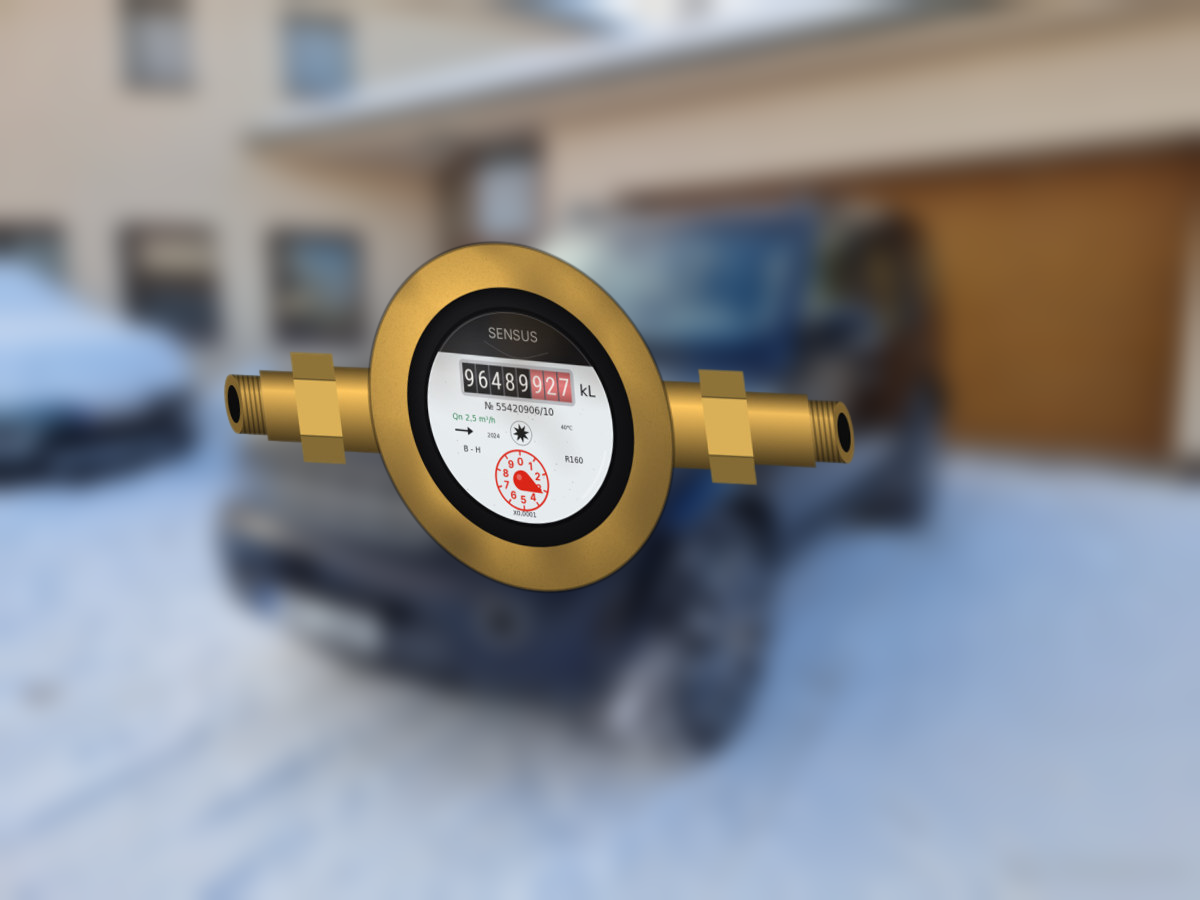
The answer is 96489.9273 kL
